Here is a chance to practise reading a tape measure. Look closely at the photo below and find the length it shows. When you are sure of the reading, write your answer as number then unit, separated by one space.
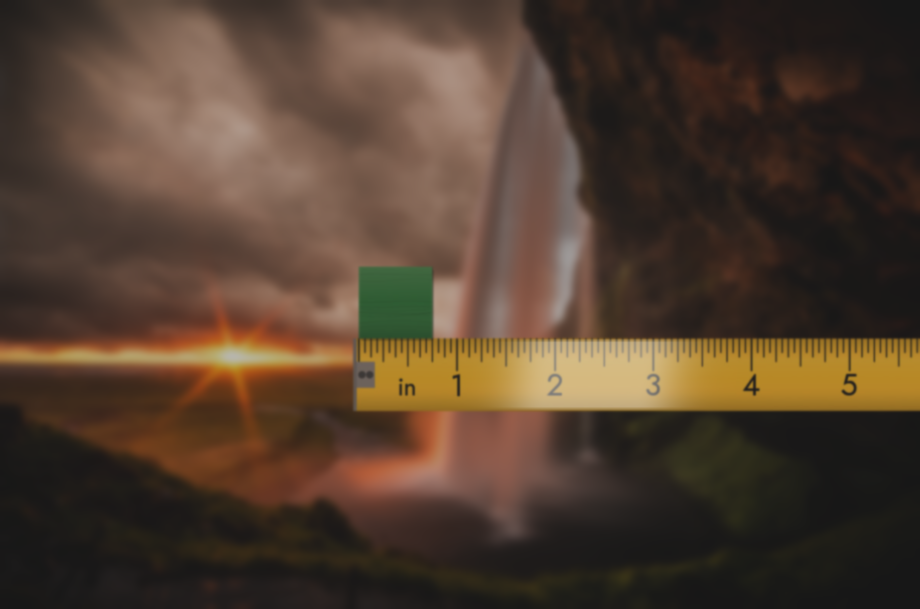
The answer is 0.75 in
